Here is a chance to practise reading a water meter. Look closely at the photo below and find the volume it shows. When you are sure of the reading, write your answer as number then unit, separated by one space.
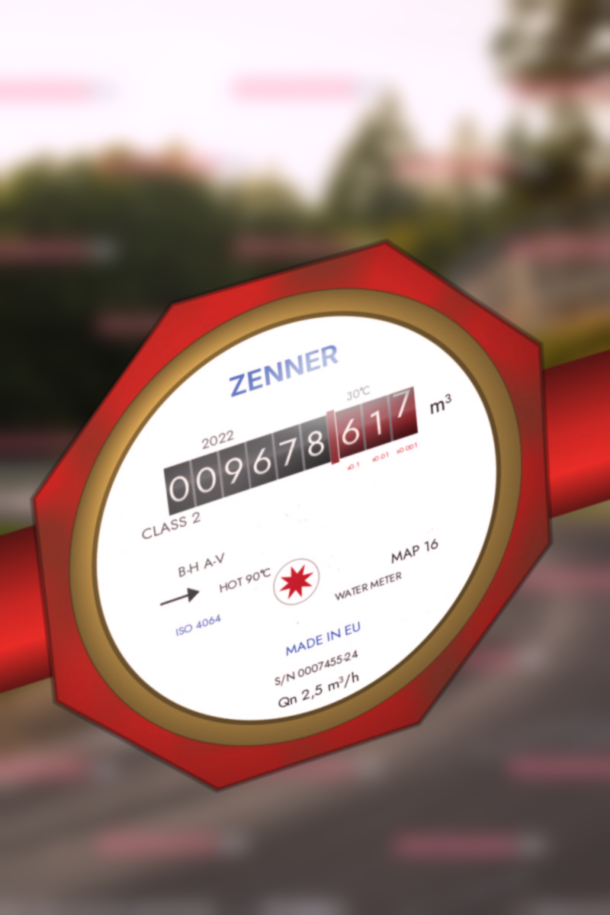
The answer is 9678.617 m³
